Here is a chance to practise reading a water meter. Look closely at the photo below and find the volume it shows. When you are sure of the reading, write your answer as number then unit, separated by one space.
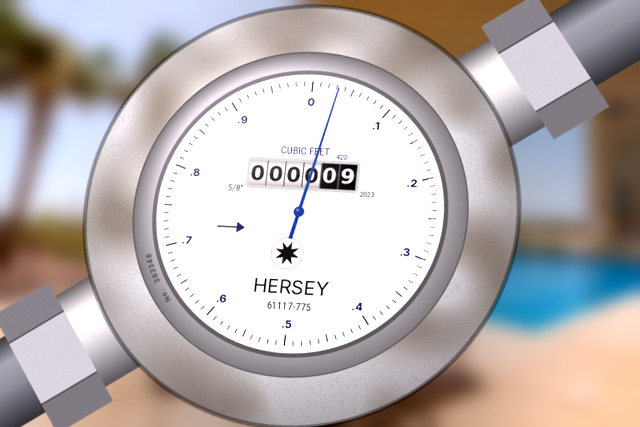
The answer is 9.03 ft³
